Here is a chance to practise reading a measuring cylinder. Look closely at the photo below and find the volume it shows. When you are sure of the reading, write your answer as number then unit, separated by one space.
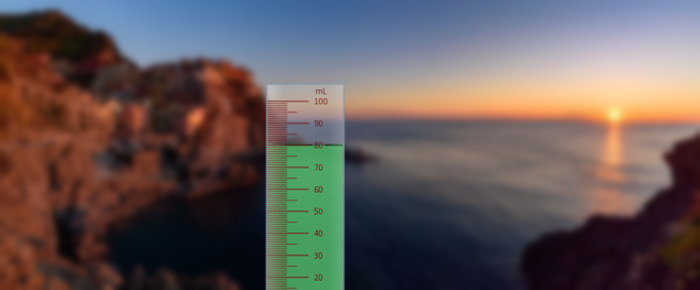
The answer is 80 mL
